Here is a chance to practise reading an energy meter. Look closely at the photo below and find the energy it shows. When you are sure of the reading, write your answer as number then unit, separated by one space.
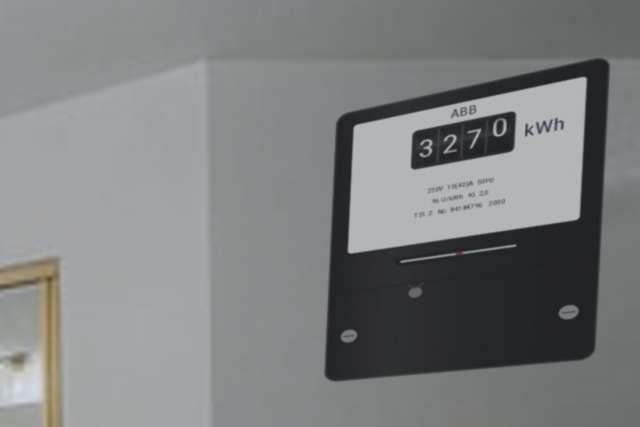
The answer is 3270 kWh
